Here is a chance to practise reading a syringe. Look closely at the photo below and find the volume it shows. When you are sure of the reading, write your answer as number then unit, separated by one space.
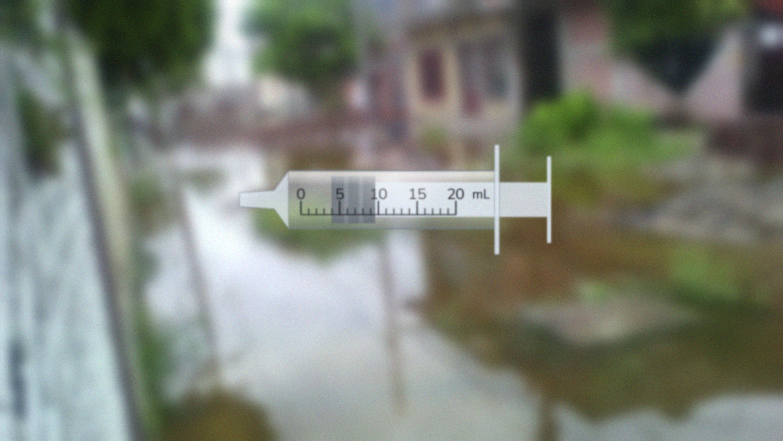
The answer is 4 mL
